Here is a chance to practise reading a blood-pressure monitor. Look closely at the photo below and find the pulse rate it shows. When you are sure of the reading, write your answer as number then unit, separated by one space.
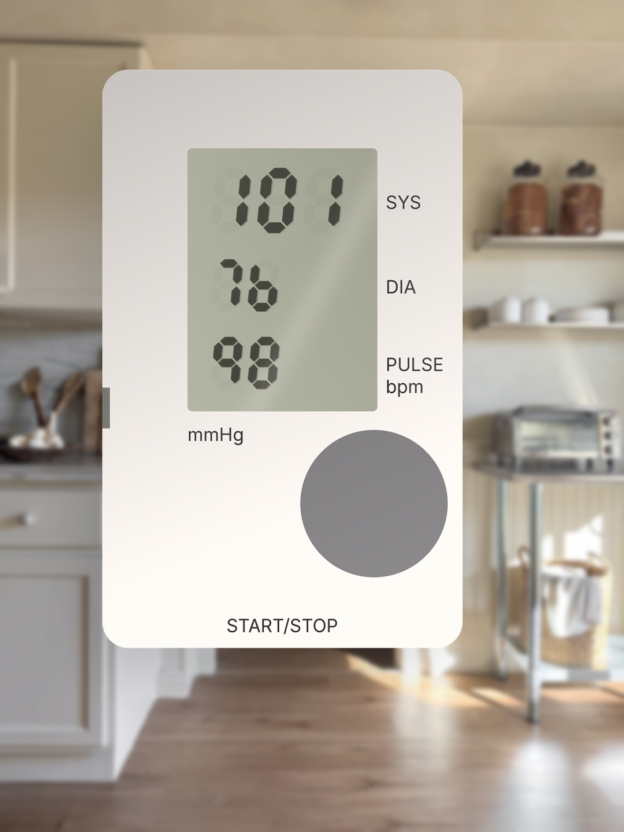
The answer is 98 bpm
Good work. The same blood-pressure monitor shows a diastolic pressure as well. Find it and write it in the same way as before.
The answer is 76 mmHg
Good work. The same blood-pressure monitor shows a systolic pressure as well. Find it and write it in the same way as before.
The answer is 101 mmHg
